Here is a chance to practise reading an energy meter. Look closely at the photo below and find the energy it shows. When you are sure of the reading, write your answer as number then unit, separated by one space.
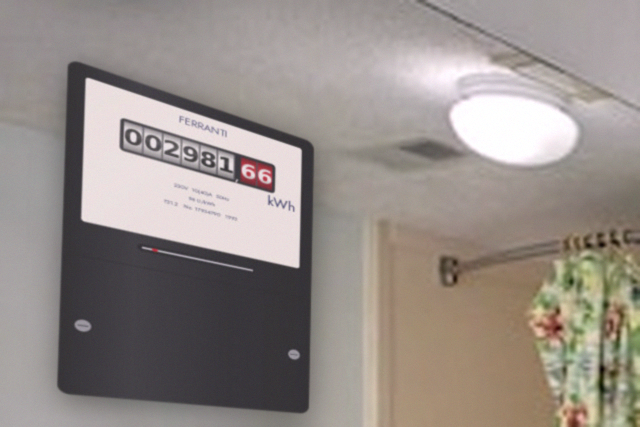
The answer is 2981.66 kWh
